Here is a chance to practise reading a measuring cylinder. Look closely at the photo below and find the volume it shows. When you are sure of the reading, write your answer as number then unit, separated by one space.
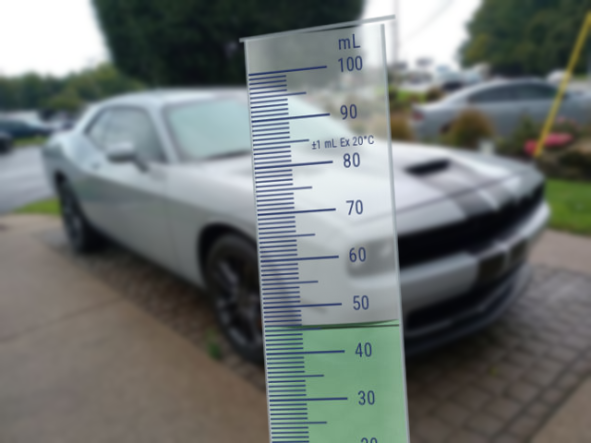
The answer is 45 mL
